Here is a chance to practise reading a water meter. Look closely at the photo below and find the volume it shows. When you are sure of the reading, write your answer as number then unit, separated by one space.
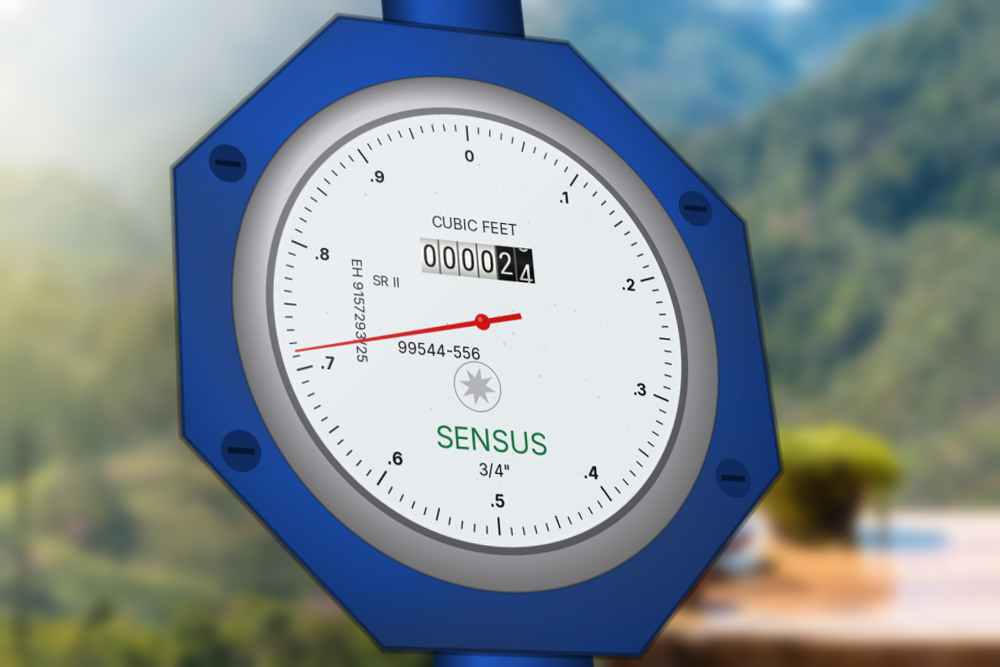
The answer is 23.71 ft³
